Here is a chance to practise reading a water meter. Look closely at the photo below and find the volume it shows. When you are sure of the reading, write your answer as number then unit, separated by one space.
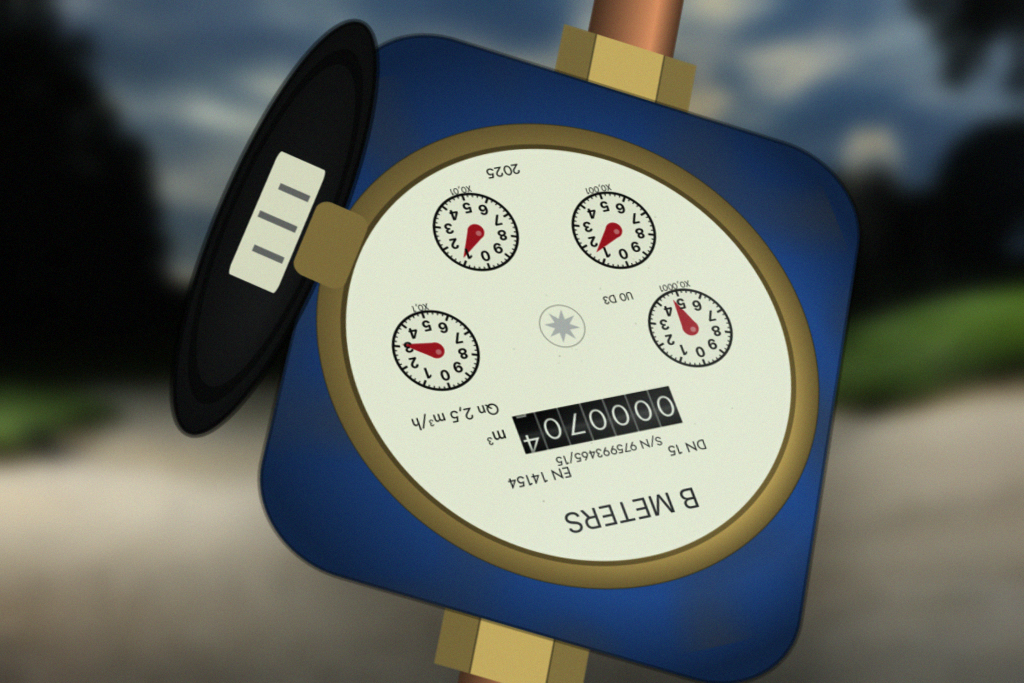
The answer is 704.3114 m³
